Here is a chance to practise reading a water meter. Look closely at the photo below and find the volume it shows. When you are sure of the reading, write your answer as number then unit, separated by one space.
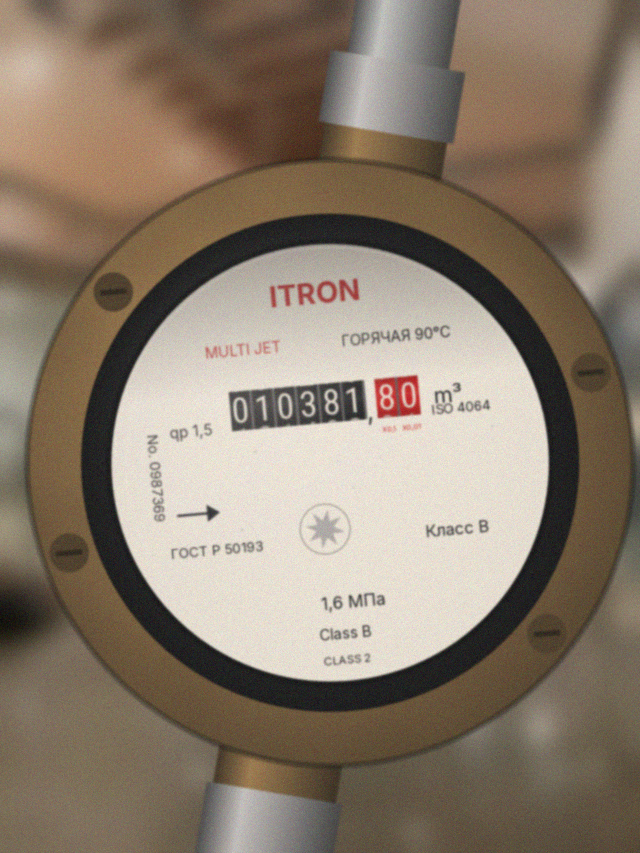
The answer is 10381.80 m³
